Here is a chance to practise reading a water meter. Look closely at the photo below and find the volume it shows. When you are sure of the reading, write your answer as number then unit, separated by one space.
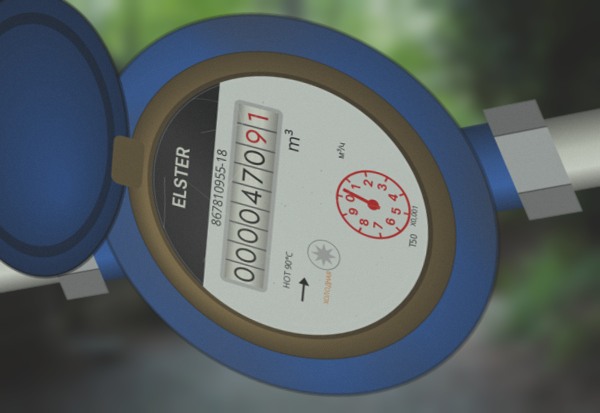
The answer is 470.910 m³
